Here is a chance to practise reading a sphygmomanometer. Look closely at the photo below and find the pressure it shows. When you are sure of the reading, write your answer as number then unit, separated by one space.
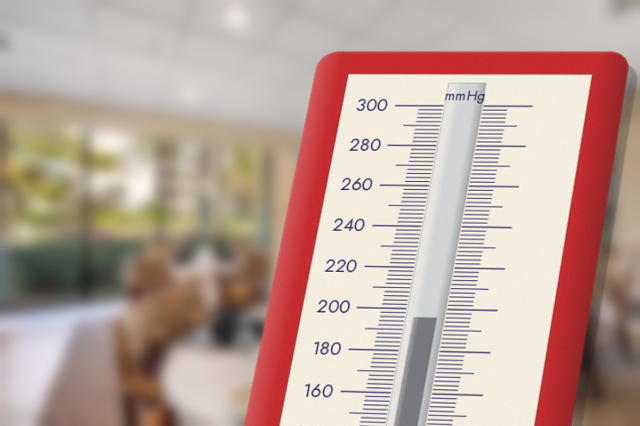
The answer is 196 mmHg
